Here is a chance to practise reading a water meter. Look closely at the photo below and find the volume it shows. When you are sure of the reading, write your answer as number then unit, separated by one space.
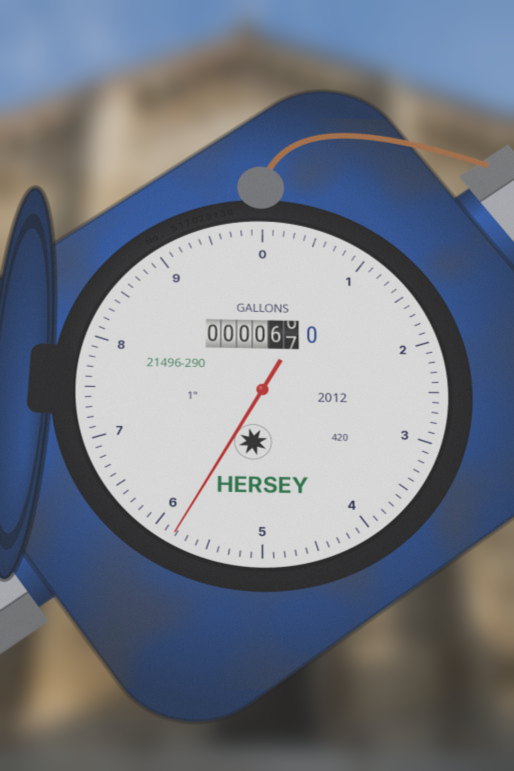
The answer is 665.8 gal
